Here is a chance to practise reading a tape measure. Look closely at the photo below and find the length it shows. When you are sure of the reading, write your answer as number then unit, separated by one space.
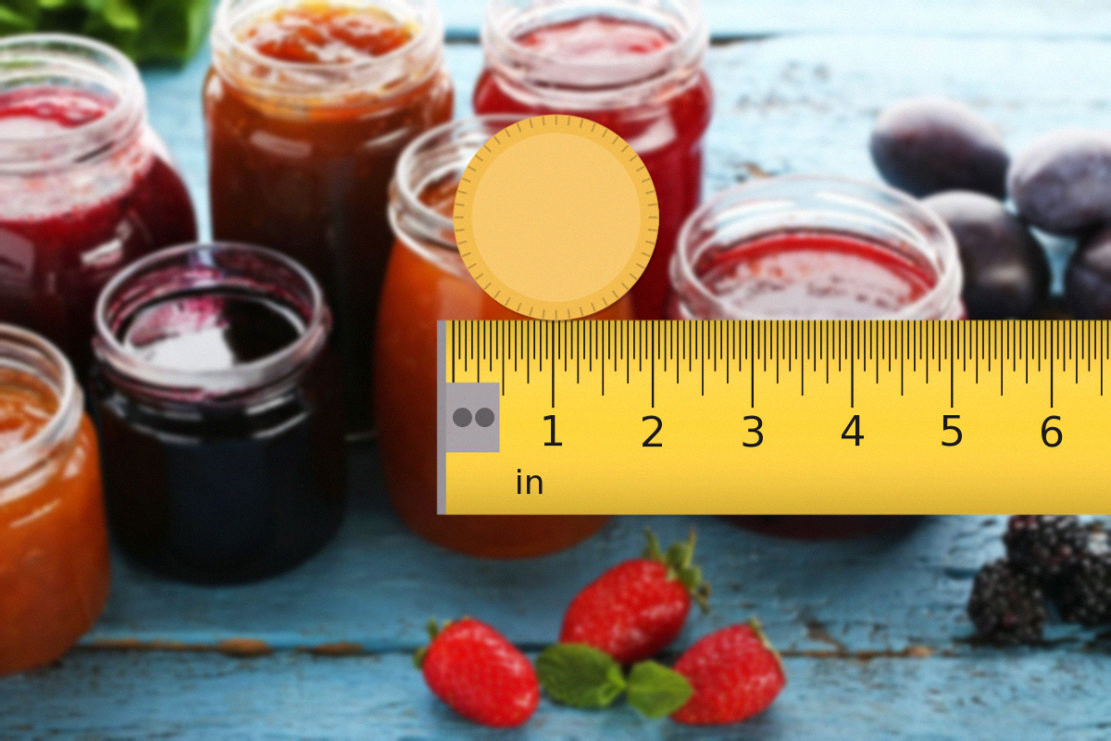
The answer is 2.0625 in
